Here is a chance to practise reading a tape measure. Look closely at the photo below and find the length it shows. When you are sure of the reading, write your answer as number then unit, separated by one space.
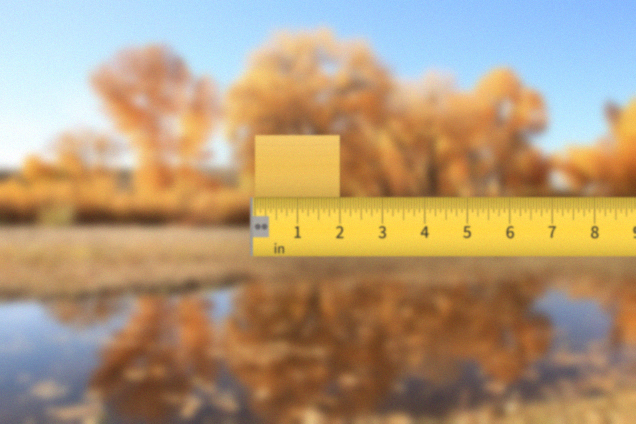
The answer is 2 in
